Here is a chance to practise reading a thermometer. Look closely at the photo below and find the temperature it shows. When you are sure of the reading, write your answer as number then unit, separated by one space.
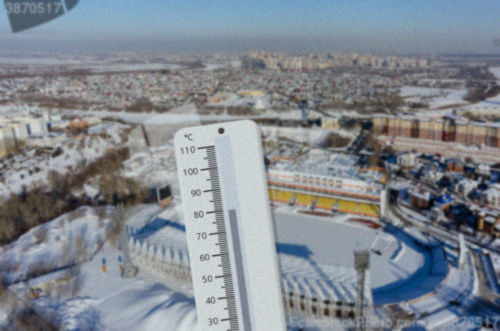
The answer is 80 °C
